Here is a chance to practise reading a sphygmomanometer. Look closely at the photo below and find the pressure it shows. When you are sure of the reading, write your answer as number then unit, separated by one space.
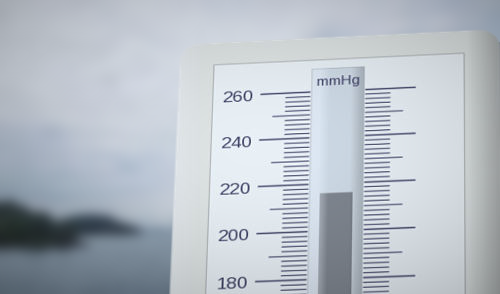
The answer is 216 mmHg
